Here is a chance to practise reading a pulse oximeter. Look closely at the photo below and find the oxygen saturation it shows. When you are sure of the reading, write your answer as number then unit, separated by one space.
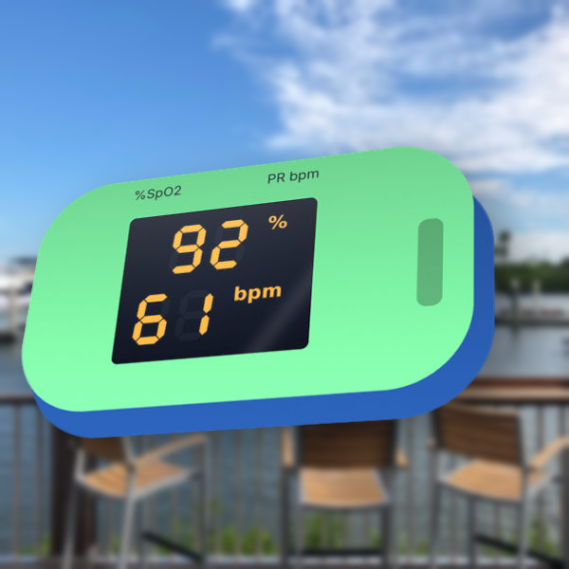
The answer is 92 %
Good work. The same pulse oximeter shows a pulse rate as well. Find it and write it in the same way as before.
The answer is 61 bpm
